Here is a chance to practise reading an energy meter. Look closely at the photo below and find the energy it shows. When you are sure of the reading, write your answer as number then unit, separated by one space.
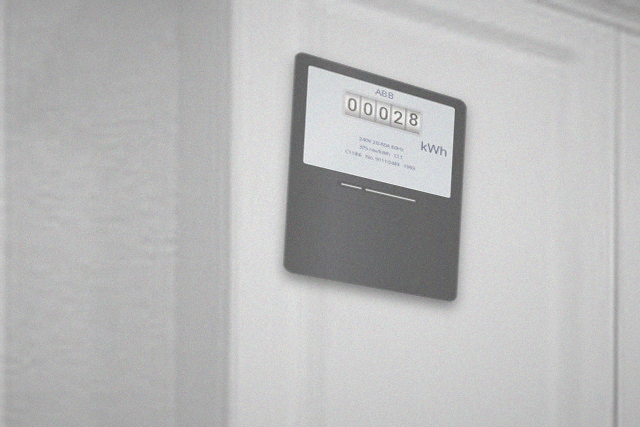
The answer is 28 kWh
